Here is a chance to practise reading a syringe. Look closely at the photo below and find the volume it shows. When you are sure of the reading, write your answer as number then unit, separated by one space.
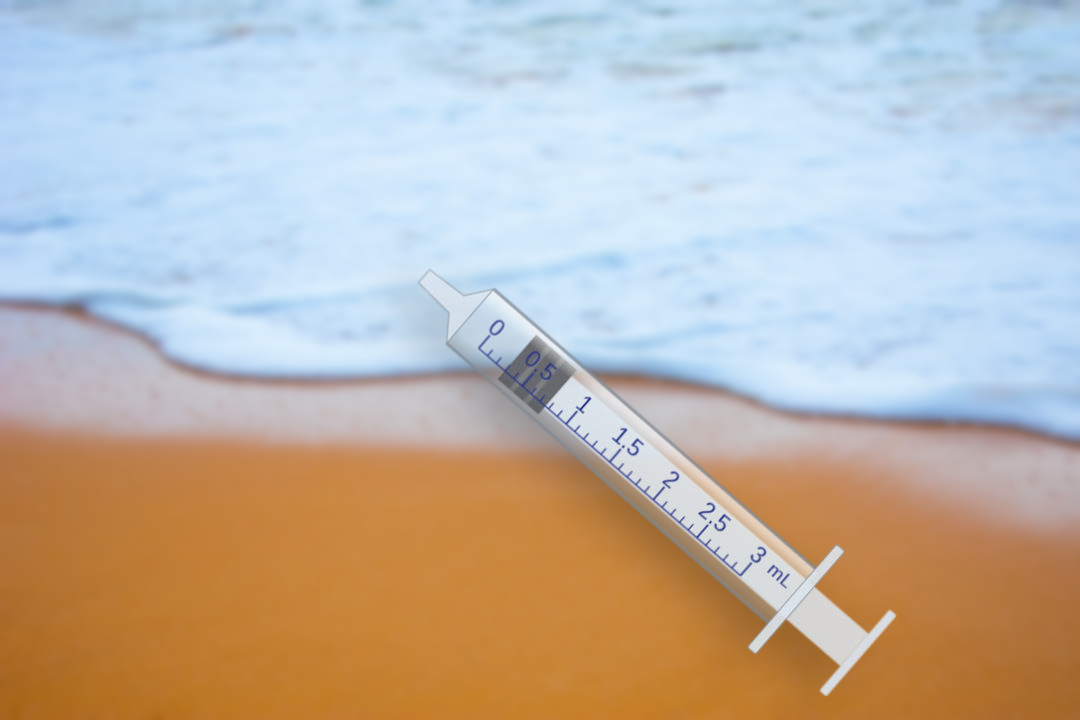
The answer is 0.3 mL
